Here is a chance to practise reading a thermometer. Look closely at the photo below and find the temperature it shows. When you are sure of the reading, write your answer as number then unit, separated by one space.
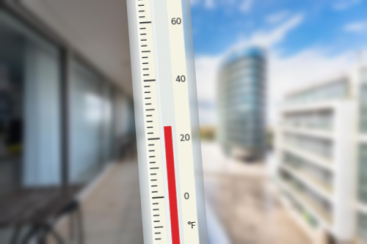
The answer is 24 °F
